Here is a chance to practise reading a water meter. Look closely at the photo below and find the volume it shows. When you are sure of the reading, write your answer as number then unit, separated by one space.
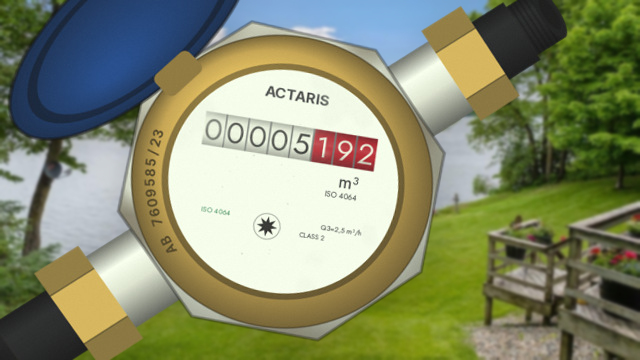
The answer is 5.192 m³
